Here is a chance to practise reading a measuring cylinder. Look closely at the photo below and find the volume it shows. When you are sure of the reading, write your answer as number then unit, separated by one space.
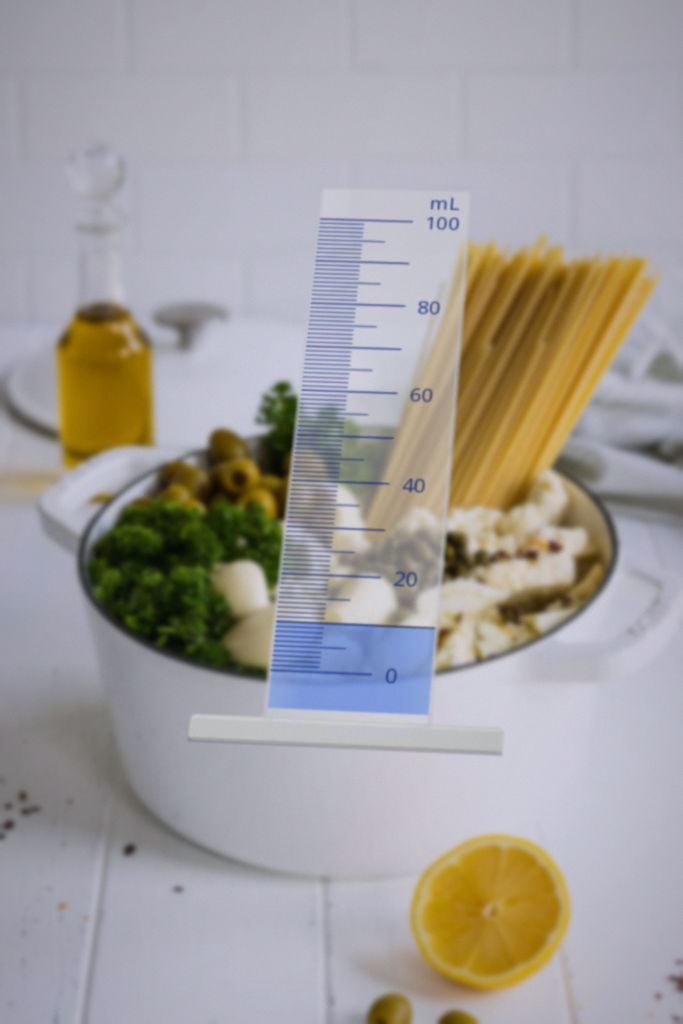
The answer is 10 mL
